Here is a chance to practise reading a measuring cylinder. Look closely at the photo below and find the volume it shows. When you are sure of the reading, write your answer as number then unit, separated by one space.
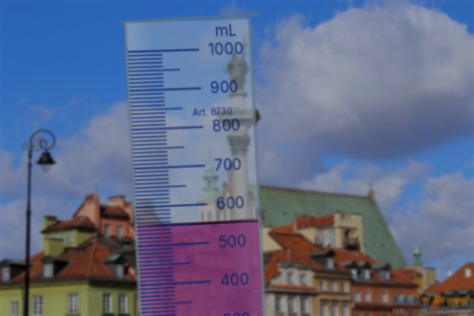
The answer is 550 mL
